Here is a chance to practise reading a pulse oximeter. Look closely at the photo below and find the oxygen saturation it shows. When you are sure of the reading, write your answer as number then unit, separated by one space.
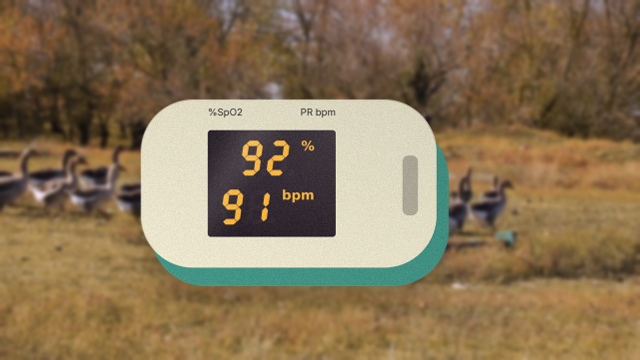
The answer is 92 %
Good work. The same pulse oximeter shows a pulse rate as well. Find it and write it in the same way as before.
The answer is 91 bpm
